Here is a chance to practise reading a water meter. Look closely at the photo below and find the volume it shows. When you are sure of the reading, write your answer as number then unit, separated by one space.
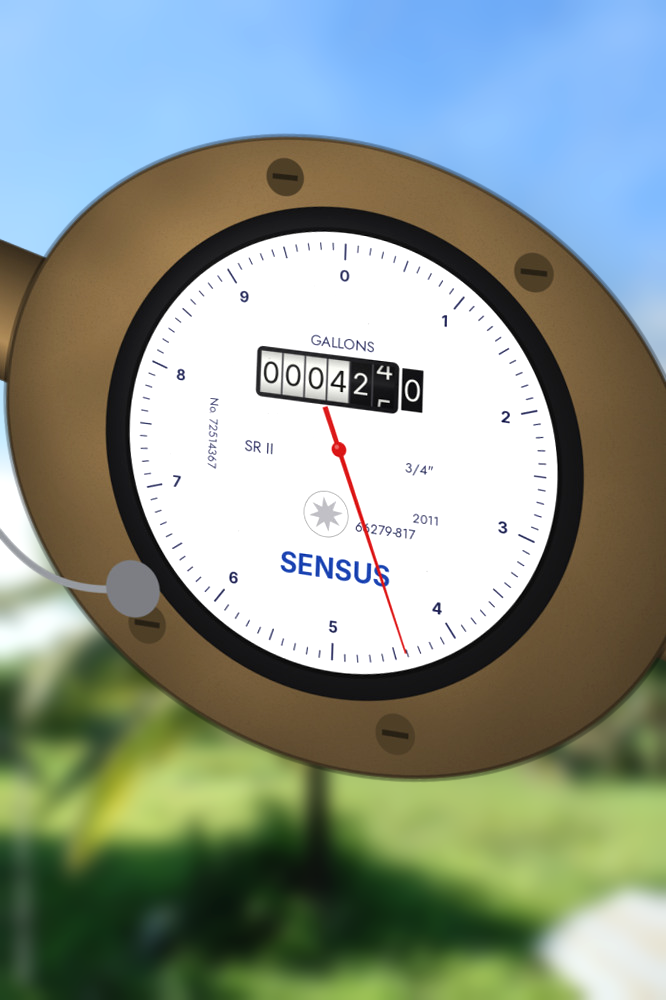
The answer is 4244.4 gal
